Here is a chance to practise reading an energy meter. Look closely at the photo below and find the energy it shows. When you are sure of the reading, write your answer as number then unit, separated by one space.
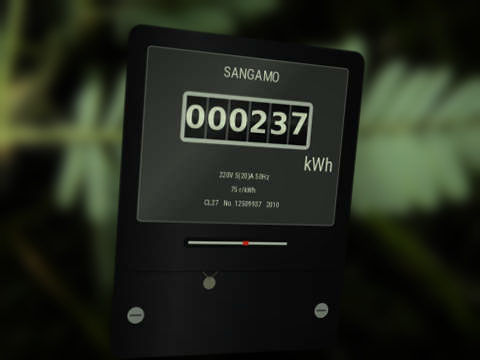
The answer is 237 kWh
